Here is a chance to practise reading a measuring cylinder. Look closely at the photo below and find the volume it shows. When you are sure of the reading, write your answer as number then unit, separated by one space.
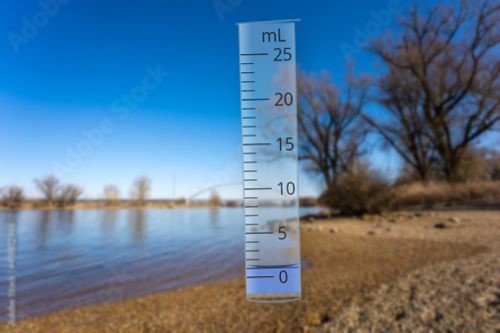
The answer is 1 mL
